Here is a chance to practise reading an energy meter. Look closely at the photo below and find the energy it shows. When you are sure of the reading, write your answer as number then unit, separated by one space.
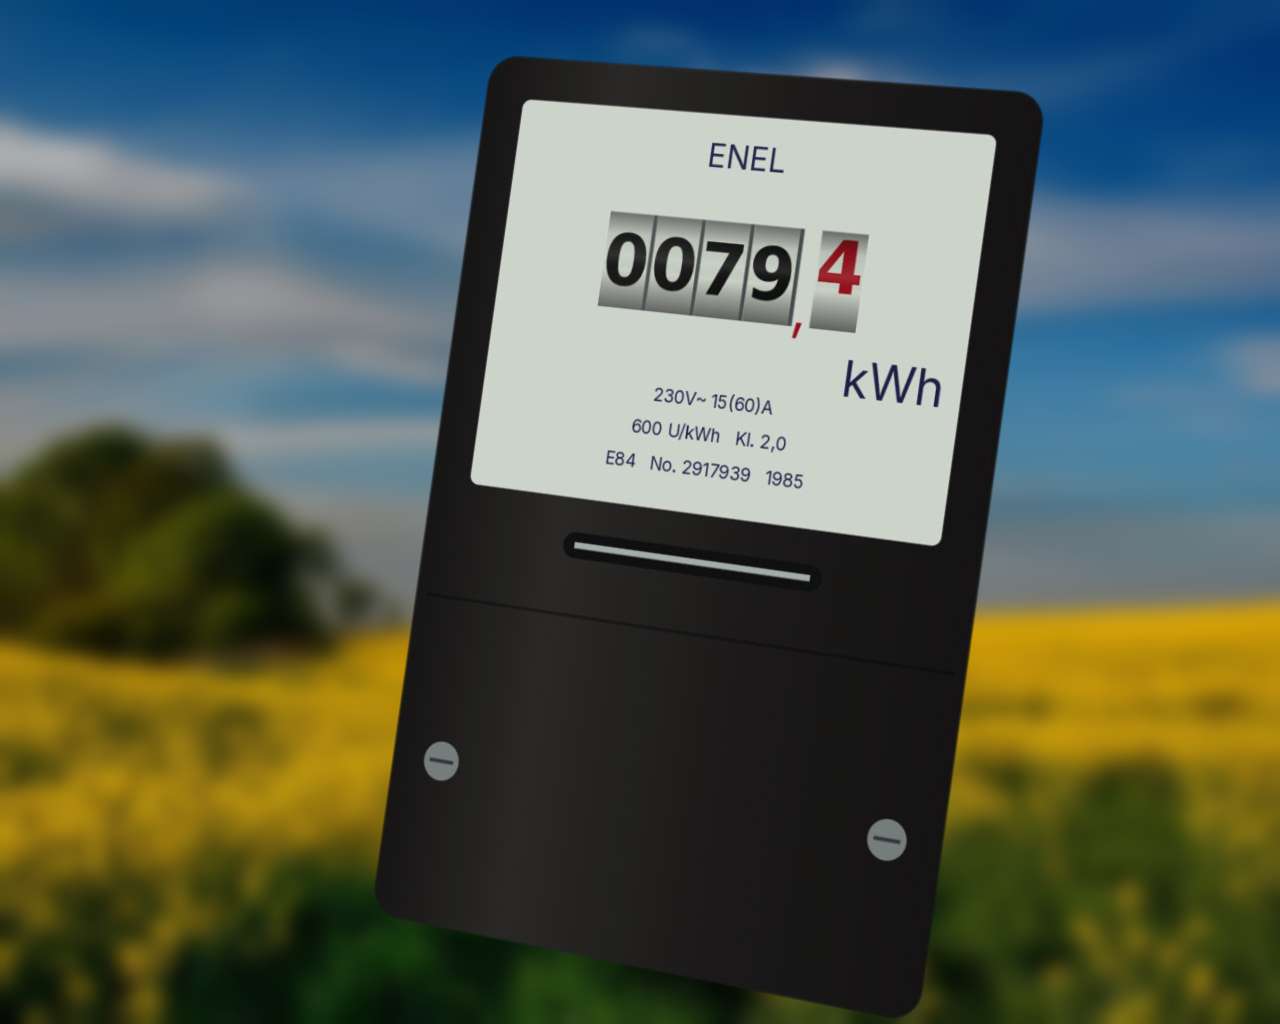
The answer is 79.4 kWh
